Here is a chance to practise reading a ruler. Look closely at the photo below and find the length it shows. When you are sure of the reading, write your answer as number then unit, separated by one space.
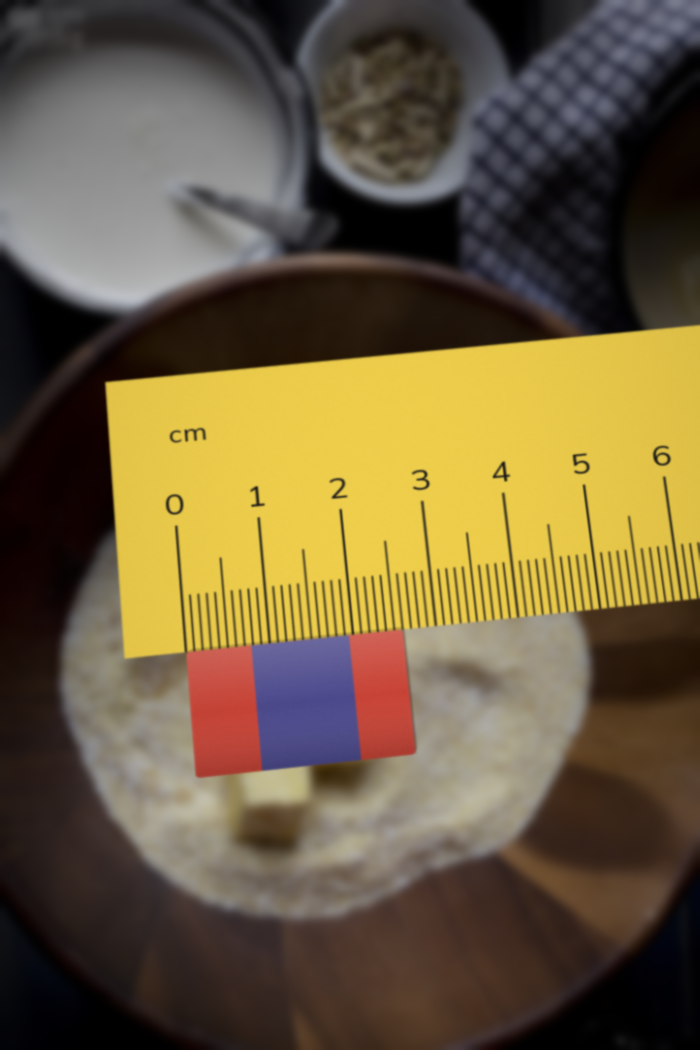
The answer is 2.6 cm
